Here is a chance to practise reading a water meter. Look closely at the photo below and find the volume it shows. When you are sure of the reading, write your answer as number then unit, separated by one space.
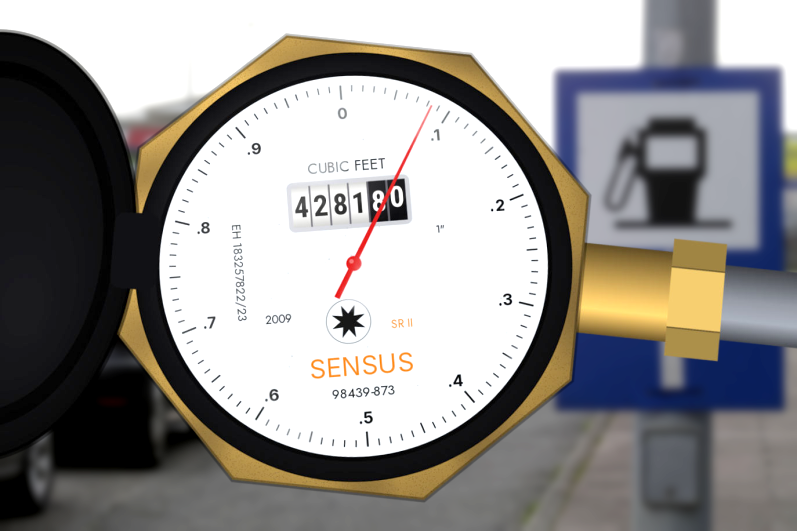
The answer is 428180.08 ft³
